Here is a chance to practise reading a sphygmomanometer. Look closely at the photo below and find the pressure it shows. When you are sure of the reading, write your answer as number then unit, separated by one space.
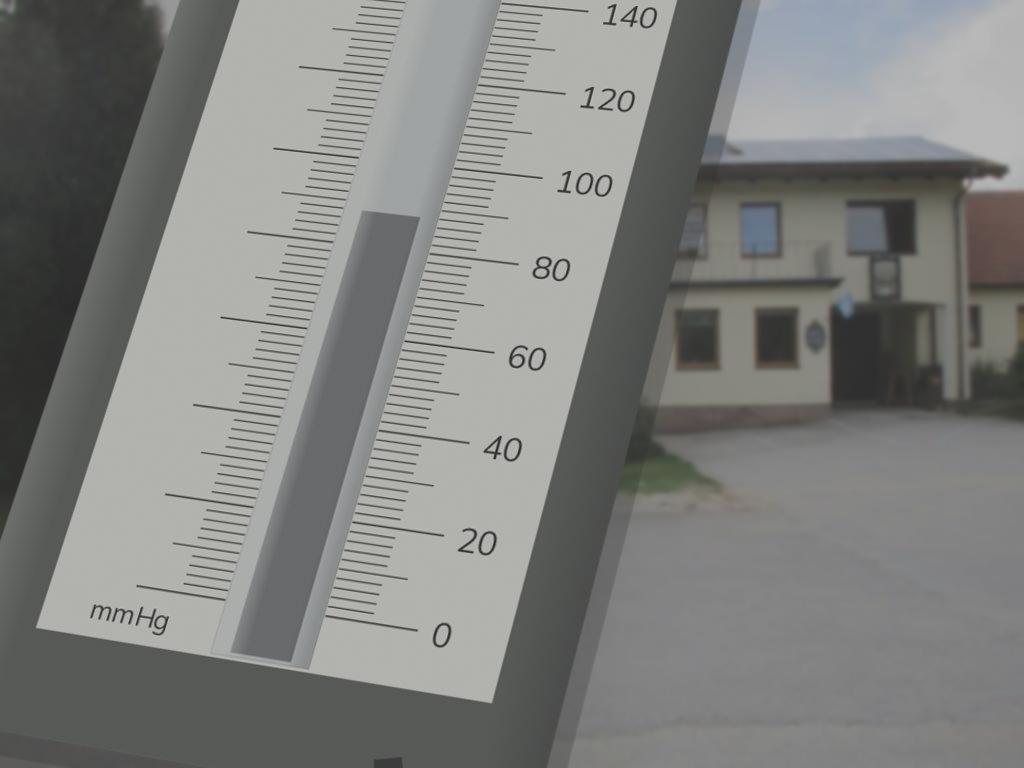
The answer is 88 mmHg
